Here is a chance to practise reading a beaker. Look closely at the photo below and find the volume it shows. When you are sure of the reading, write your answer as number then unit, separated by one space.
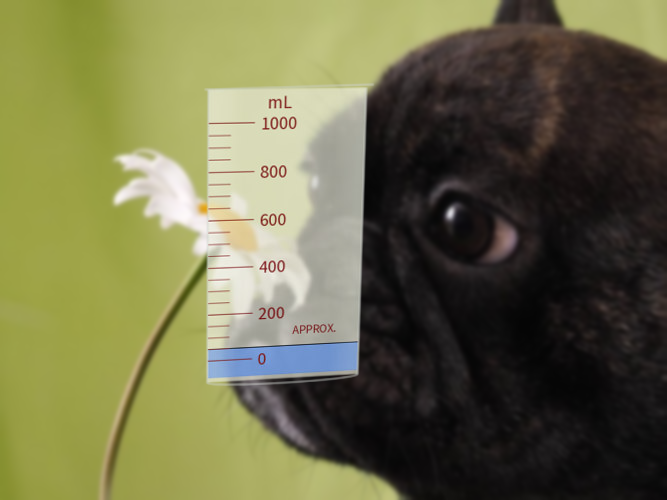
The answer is 50 mL
